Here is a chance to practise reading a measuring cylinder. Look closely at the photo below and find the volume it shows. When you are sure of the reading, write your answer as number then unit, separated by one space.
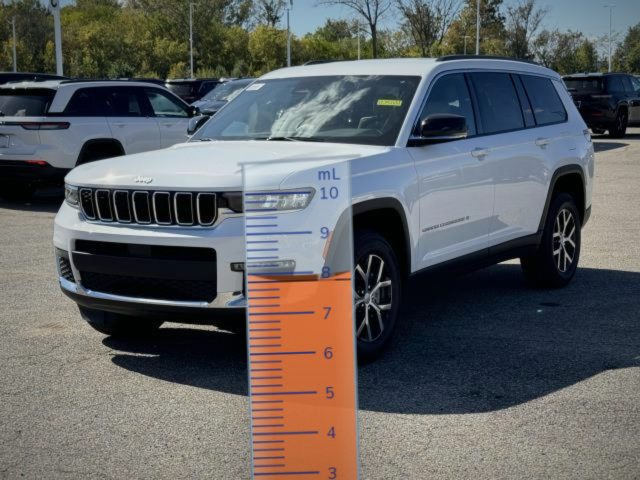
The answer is 7.8 mL
